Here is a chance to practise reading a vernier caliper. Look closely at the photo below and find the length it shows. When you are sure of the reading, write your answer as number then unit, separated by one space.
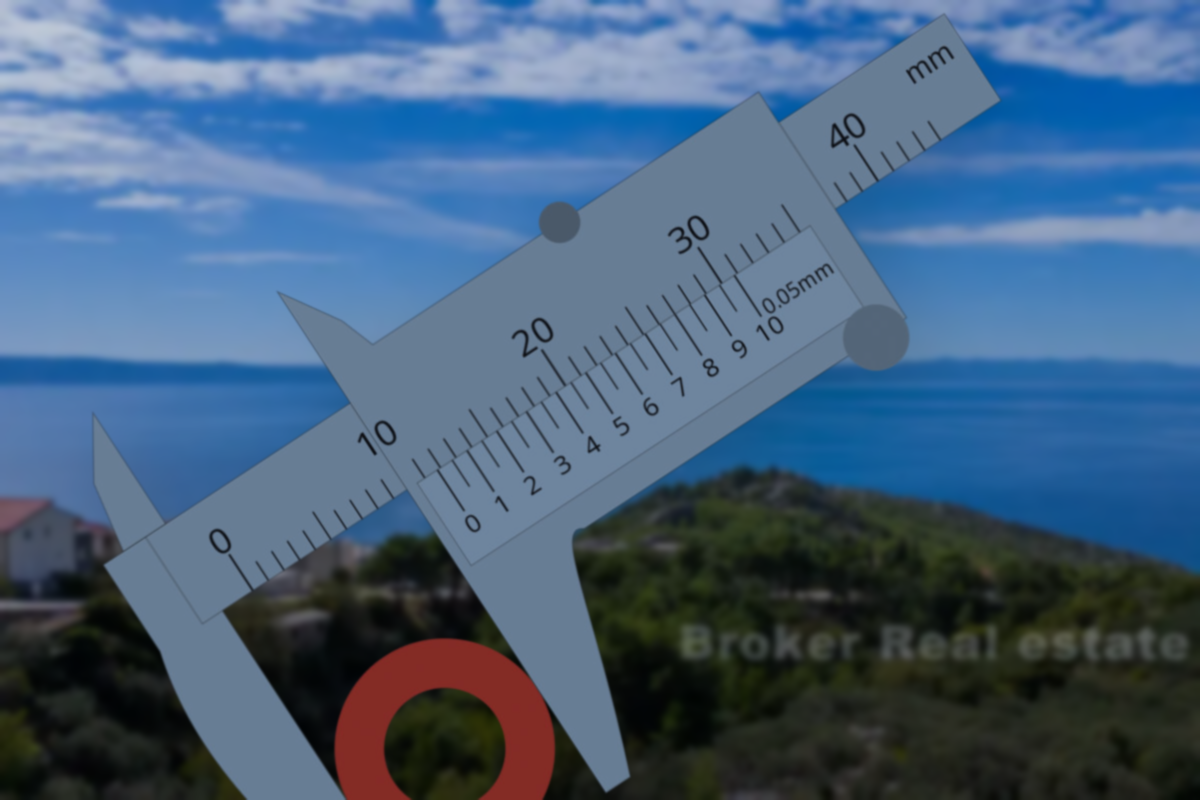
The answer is 11.8 mm
